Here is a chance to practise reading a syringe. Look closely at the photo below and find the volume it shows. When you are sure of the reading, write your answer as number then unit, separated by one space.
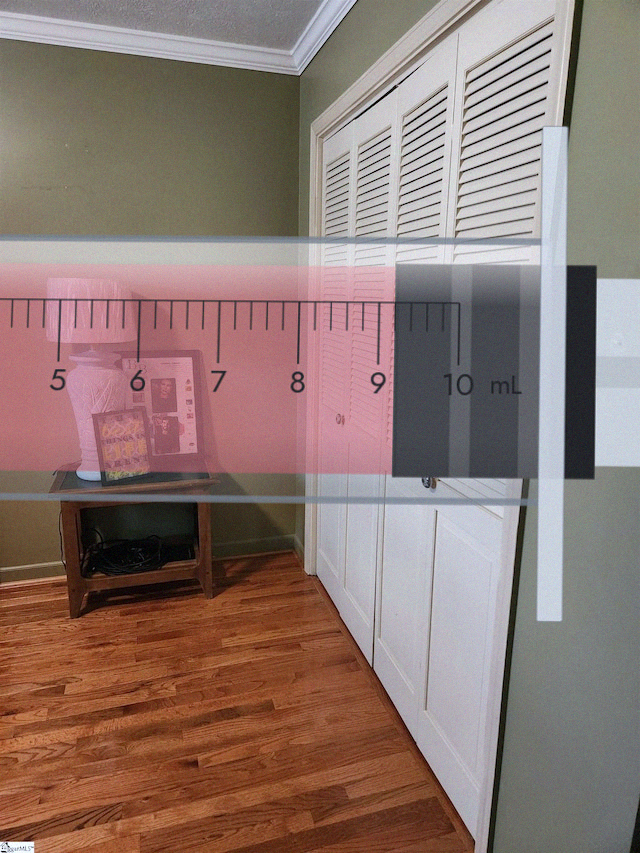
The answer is 9.2 mL
